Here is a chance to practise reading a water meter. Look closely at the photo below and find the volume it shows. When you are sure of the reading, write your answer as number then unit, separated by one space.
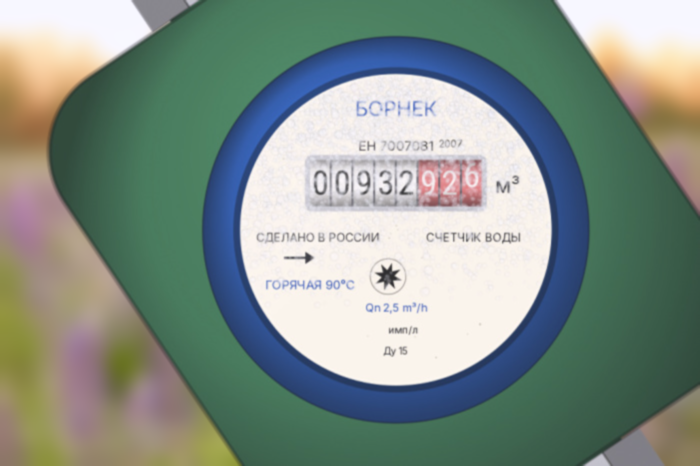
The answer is 932.926 m³
